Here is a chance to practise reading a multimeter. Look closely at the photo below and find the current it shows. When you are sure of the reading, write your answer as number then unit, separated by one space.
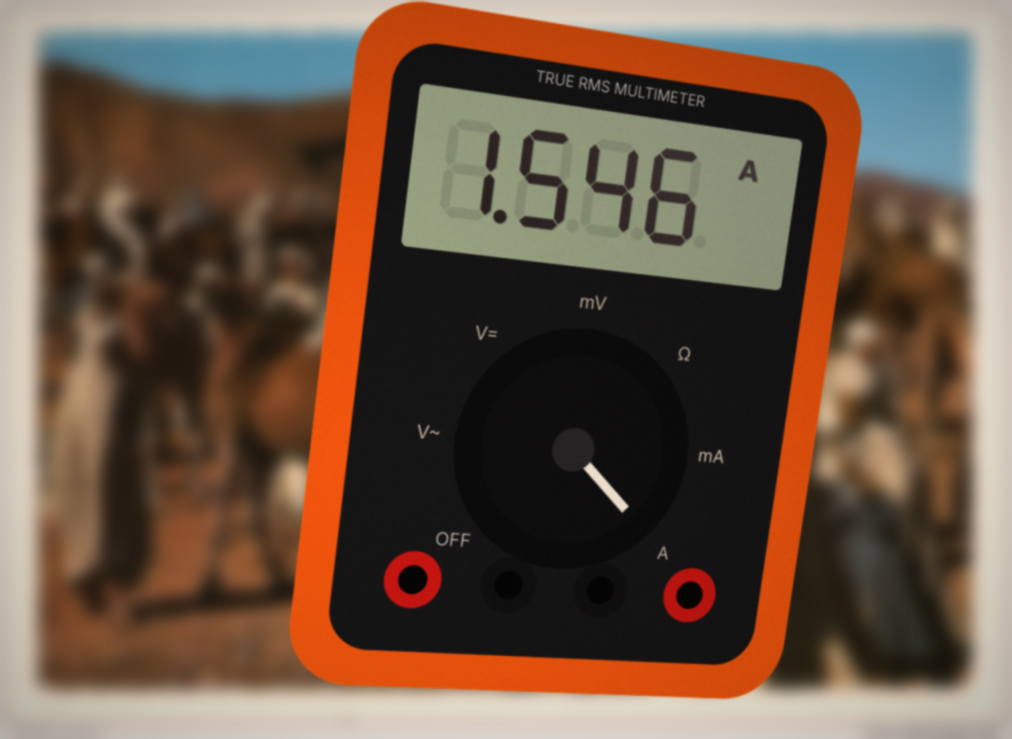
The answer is 1.546 A
